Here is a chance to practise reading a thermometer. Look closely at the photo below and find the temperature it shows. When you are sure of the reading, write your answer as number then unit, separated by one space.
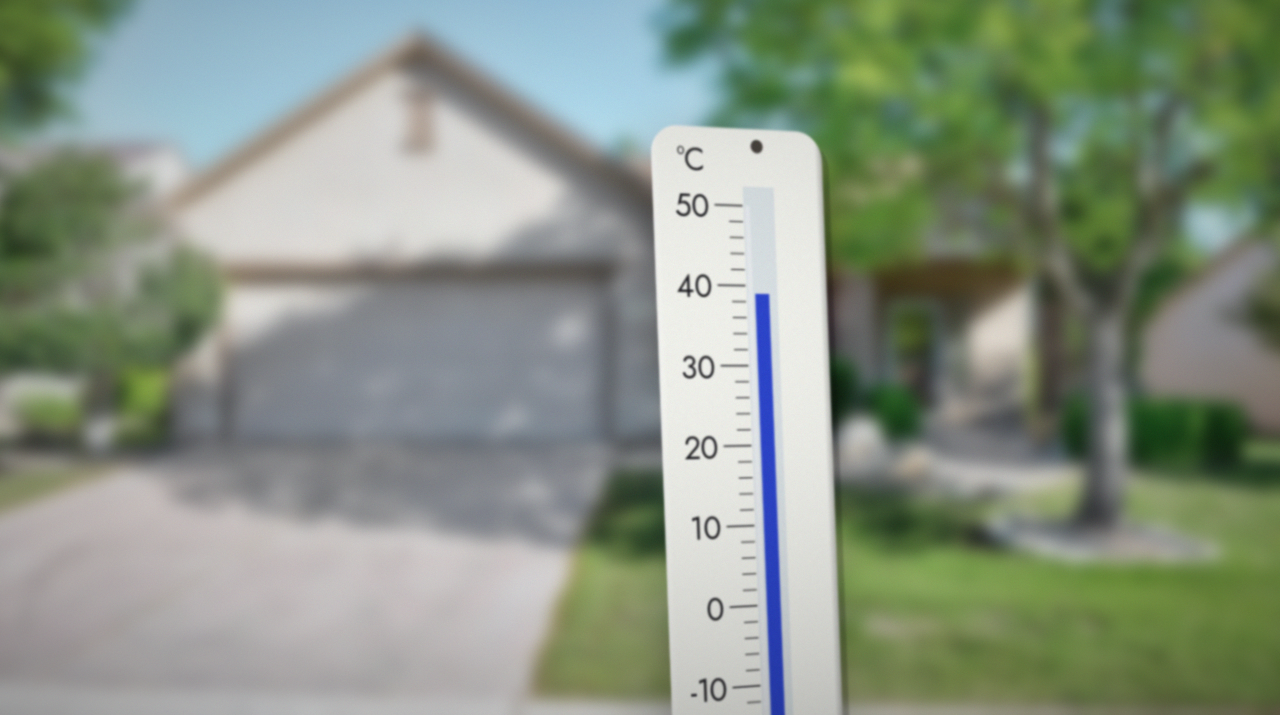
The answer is 39 °C
